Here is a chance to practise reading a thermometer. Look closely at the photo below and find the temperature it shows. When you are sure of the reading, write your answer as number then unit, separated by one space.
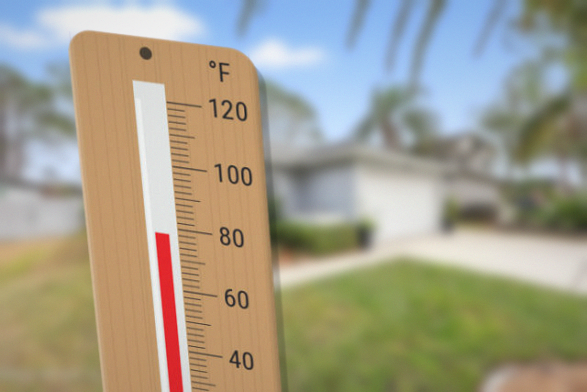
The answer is 78 °F
